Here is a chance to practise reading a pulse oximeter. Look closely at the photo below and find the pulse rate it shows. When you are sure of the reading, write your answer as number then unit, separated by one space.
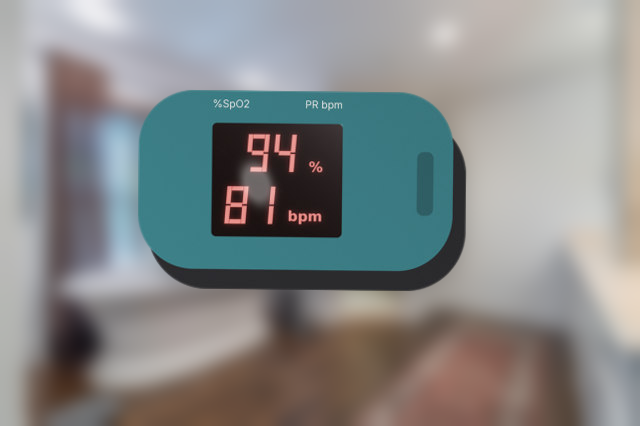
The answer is 81 bpm
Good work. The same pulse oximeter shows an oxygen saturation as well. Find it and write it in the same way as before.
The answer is 94 %
